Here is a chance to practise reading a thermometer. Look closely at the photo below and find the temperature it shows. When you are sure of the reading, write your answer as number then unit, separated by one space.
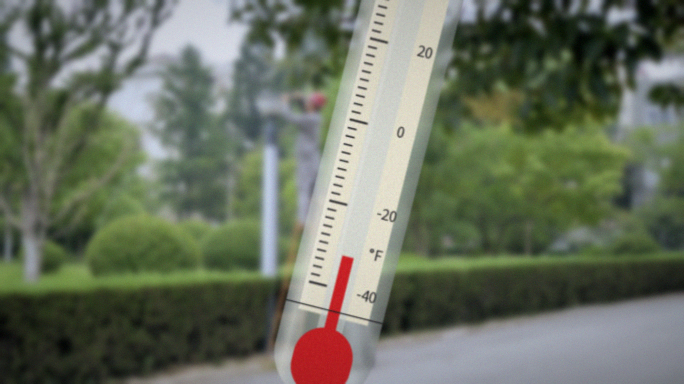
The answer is -32 °F
